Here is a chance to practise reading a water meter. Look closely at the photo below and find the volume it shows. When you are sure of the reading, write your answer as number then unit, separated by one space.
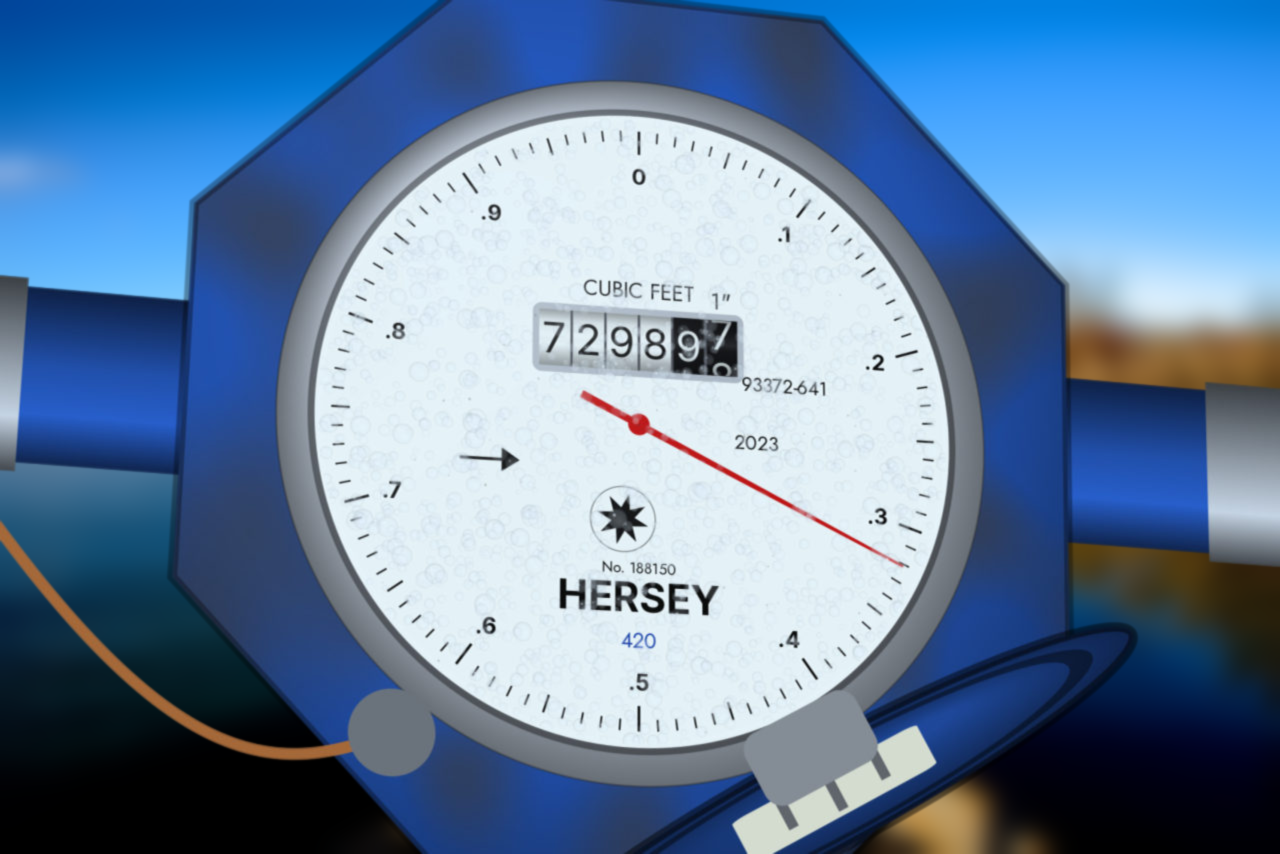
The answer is 729897.32 ft³
